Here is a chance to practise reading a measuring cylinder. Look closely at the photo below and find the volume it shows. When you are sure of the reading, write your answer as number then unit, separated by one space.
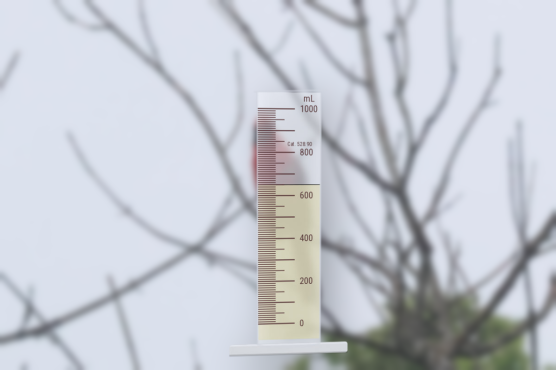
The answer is 650 mL
